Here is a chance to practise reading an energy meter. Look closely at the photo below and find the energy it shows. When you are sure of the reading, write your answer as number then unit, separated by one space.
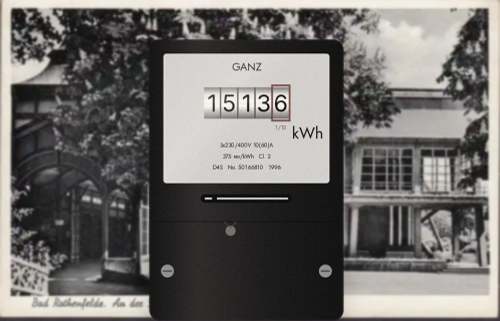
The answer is 1513.6 kWh
